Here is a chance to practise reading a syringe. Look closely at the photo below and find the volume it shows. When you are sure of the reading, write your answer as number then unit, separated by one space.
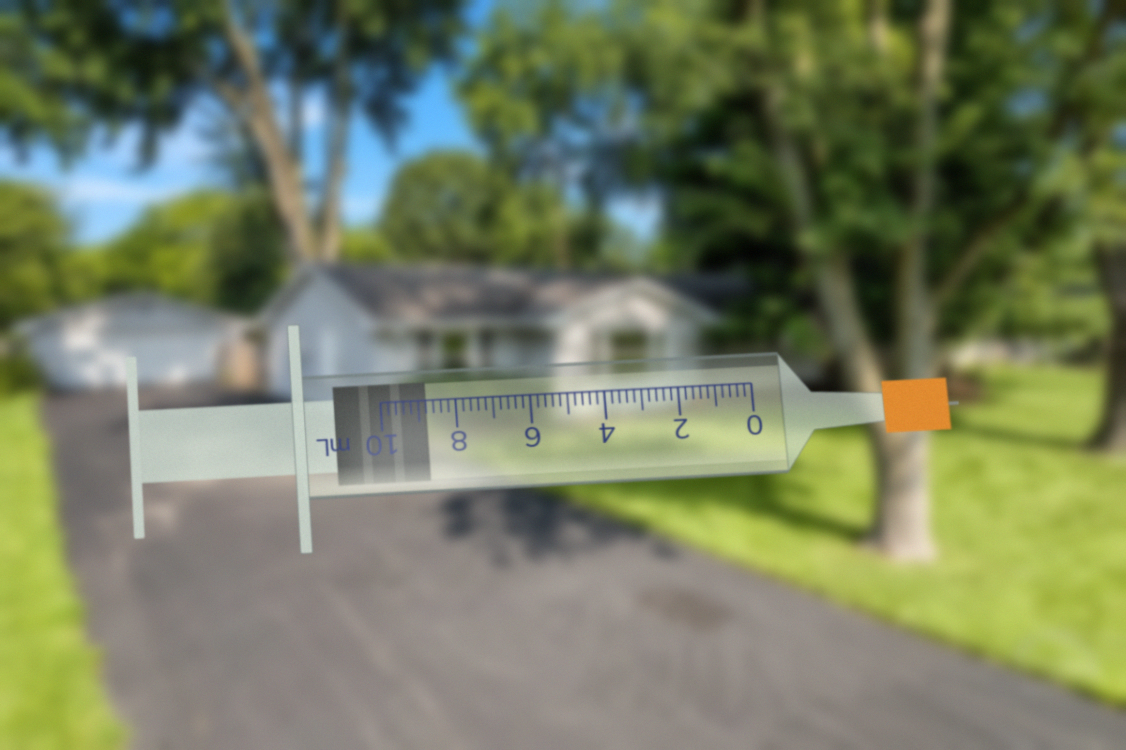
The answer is 8.8 mL
